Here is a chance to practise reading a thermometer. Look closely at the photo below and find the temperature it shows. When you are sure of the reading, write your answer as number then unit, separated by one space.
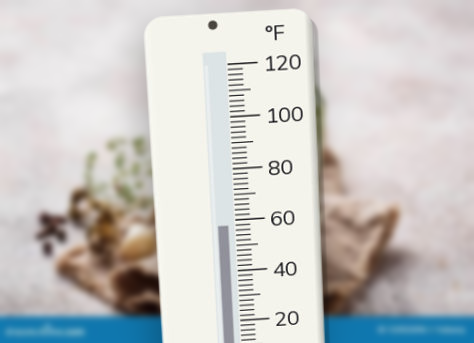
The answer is 58 °F
